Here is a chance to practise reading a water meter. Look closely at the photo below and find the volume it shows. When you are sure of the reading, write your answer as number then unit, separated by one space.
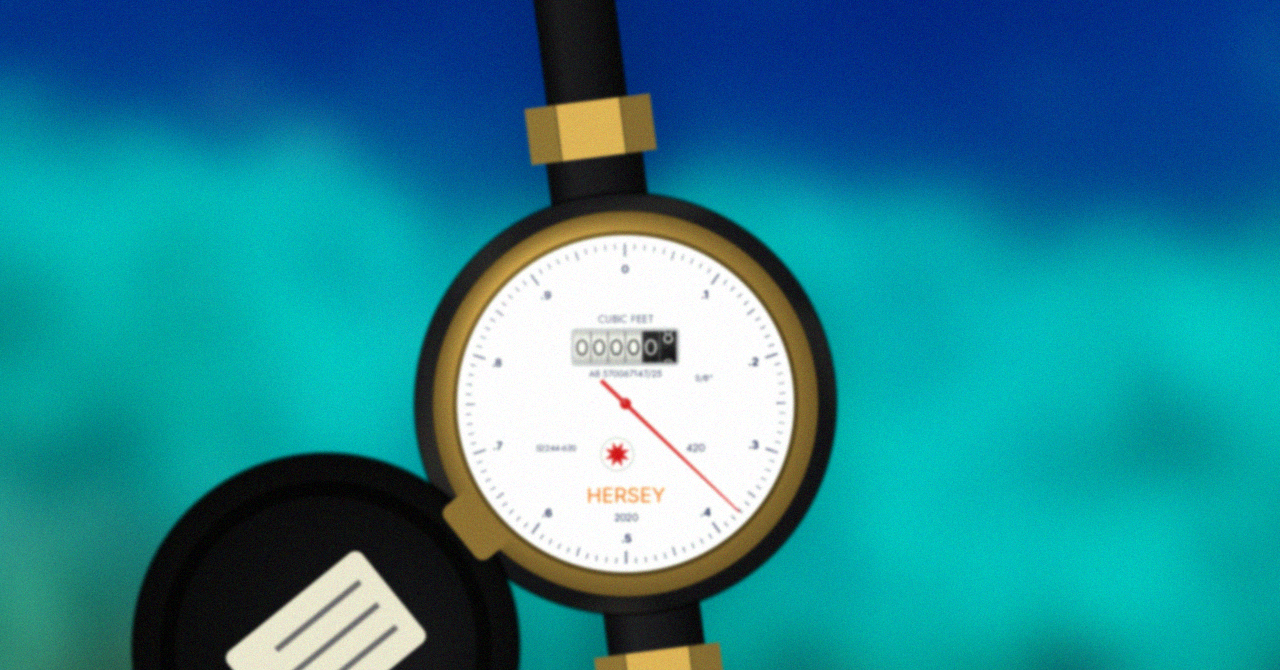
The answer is 8.37 ft³
